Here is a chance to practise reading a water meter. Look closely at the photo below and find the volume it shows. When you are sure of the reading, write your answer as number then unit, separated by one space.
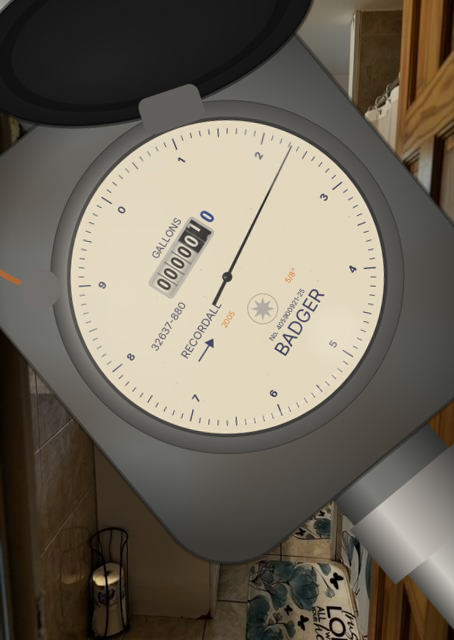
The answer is 12.3 gal
